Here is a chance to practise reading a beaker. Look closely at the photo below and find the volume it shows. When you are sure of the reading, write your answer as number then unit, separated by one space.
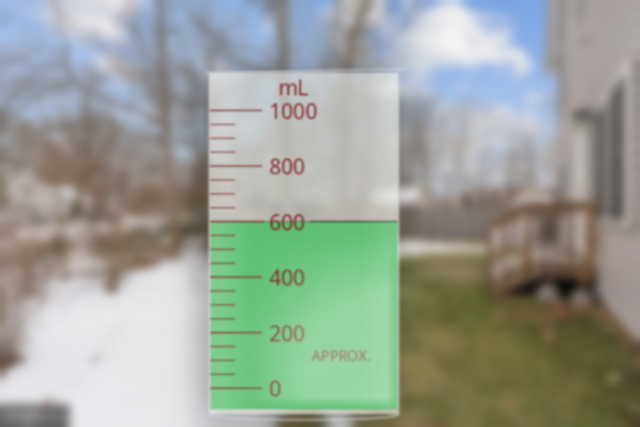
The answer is 600 mL
